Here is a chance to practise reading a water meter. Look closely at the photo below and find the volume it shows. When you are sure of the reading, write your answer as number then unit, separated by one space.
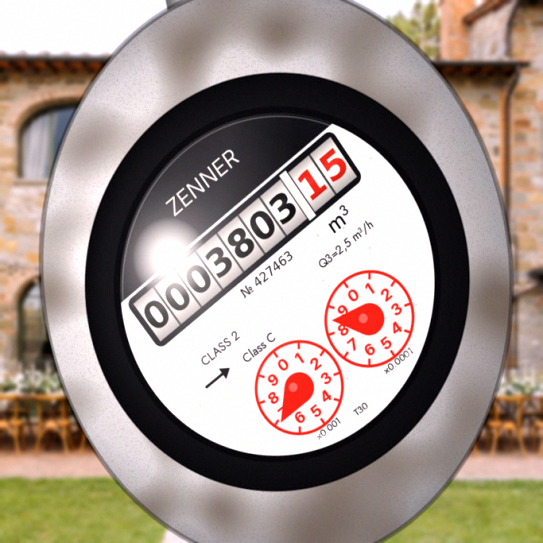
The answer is 3803.1568 m³
